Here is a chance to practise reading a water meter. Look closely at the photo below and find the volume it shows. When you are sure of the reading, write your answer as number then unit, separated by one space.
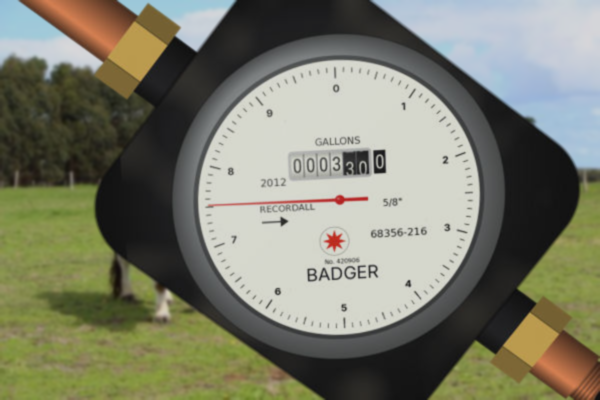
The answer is 3297.5 gal
